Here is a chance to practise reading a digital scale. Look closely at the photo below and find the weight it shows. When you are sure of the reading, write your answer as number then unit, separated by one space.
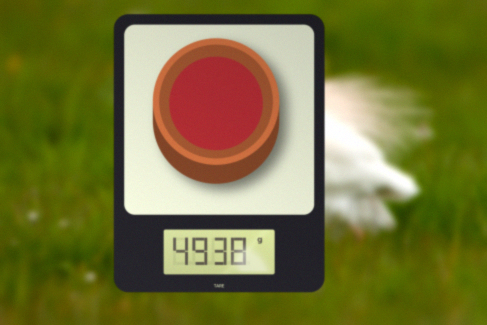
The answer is 4938 g
